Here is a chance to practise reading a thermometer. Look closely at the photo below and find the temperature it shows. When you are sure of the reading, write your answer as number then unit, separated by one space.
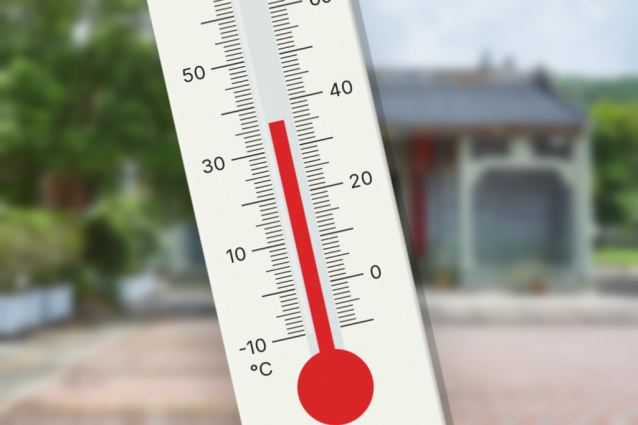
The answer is 36 °C
